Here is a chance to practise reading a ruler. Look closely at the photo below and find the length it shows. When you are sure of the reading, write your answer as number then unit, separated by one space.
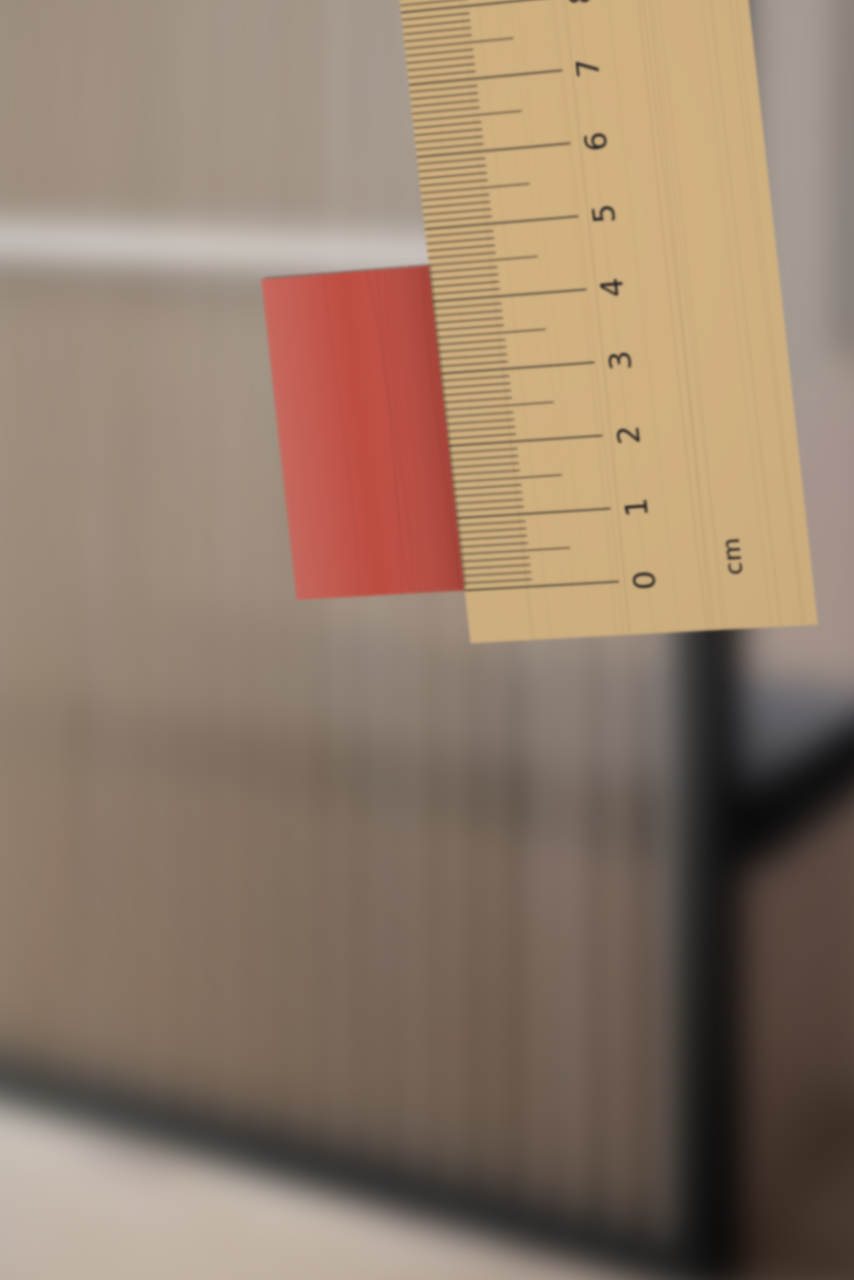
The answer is 4.5 cm
